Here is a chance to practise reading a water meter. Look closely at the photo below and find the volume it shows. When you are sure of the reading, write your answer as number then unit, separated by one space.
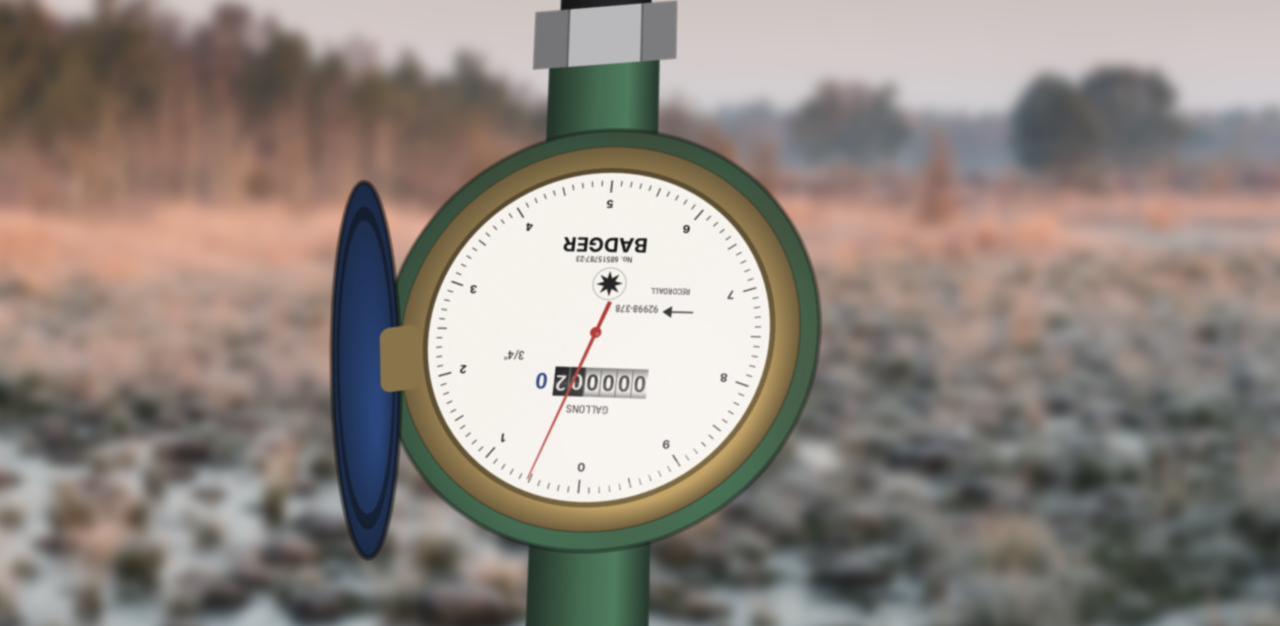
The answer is 20.5 gal
